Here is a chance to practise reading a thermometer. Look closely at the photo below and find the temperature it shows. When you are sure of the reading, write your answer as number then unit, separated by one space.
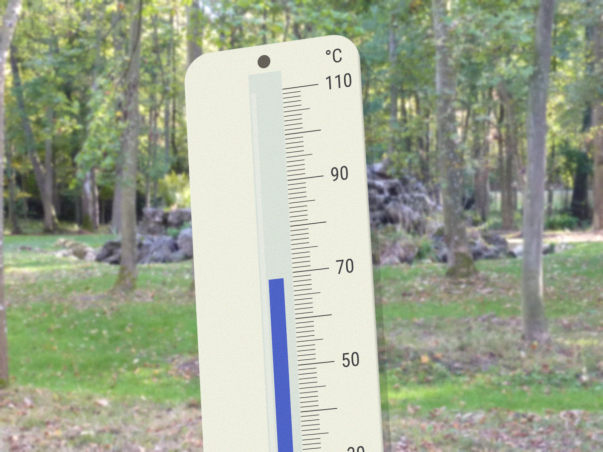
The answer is 69 °C
